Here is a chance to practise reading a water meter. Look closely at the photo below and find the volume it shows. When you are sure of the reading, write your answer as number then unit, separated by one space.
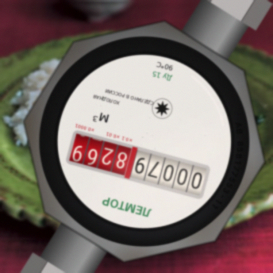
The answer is 79.8269 m³
